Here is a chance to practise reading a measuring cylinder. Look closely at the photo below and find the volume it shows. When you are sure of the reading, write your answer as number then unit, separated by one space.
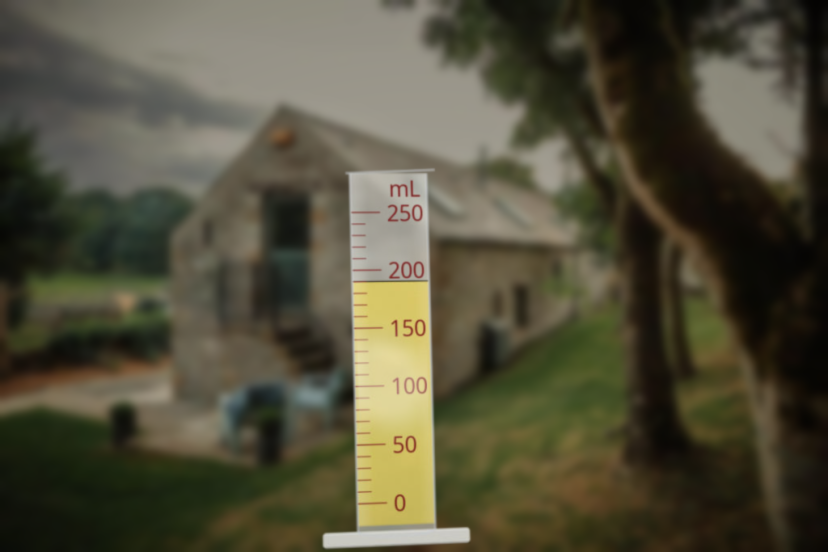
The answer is 190 mL
